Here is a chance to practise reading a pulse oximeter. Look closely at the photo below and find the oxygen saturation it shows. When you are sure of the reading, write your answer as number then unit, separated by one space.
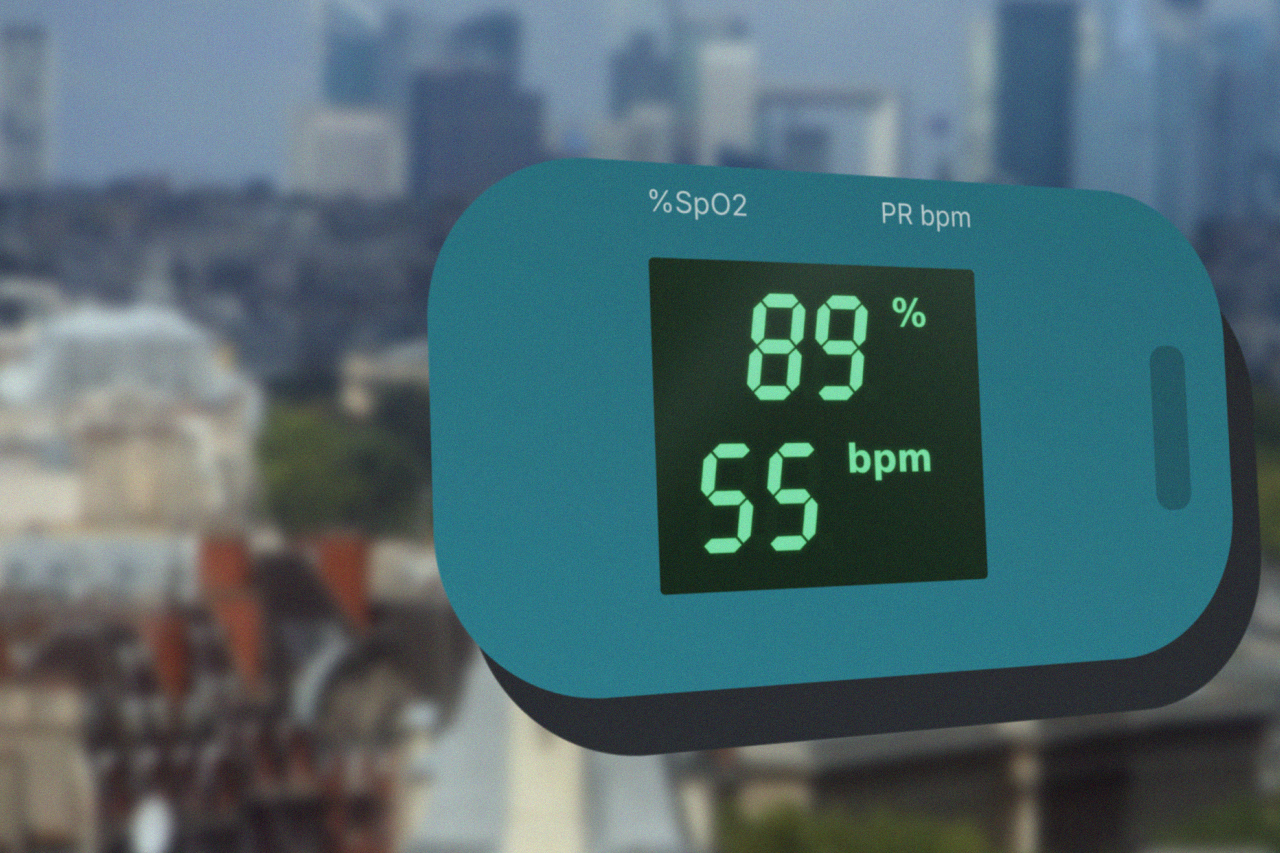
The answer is 89 %
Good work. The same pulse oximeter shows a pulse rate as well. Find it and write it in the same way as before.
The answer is 55 bpm
